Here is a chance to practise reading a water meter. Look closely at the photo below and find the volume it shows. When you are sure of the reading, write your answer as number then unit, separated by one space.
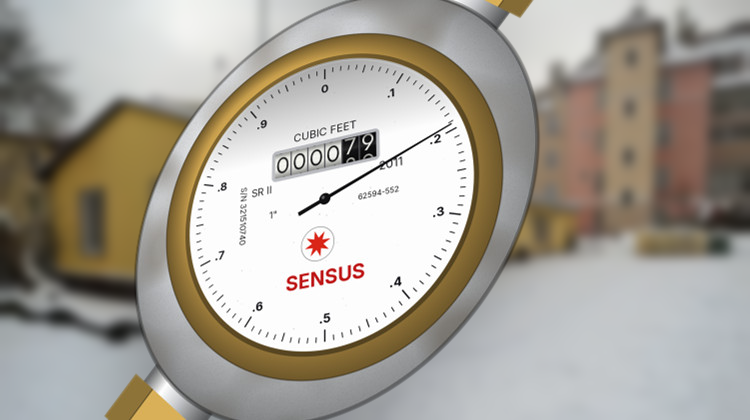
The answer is 79.19 ft³
